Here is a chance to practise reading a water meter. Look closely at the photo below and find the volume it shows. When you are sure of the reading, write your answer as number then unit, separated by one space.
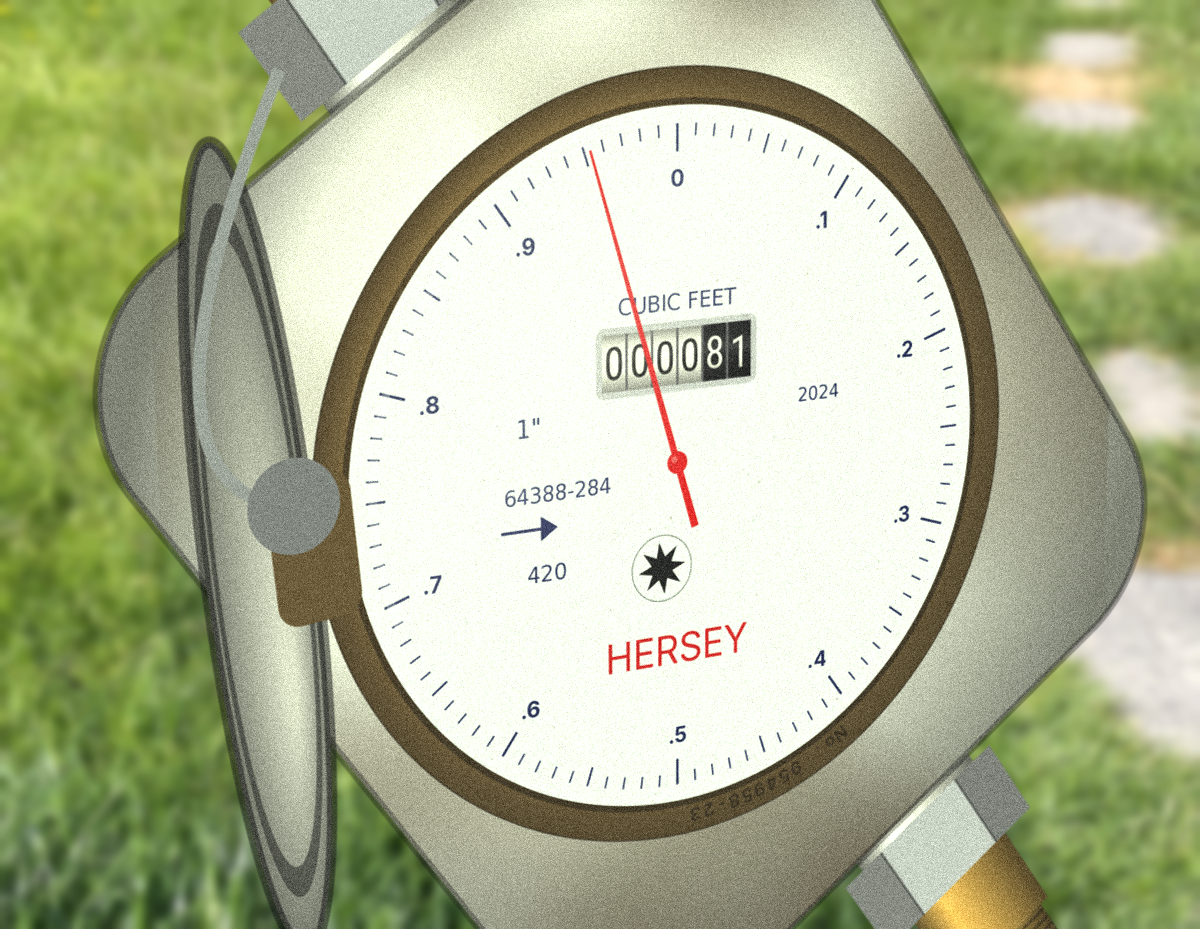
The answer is 80.95 ft³
